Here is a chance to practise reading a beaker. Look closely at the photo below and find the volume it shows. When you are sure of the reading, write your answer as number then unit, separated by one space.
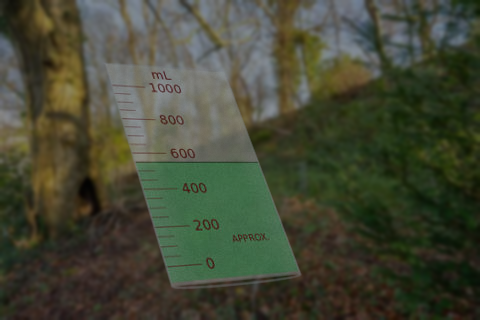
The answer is 550 mL
